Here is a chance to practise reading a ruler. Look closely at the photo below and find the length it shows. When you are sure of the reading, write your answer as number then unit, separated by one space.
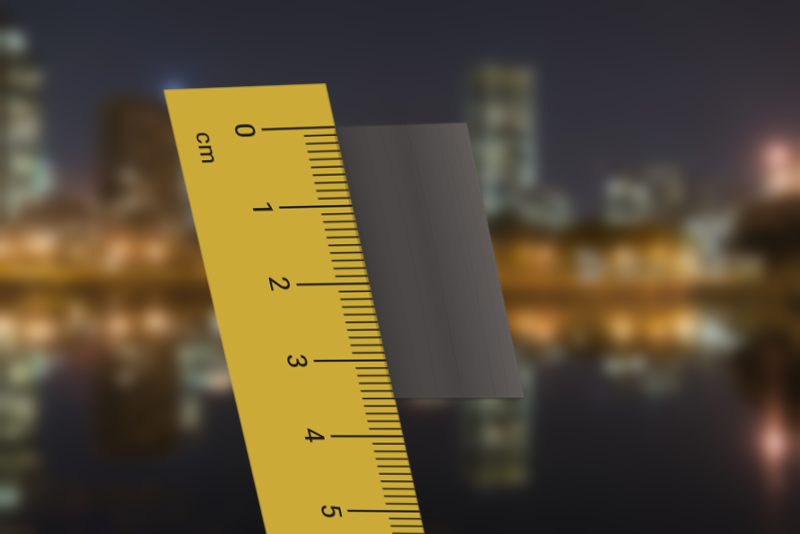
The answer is 3.5 cm
